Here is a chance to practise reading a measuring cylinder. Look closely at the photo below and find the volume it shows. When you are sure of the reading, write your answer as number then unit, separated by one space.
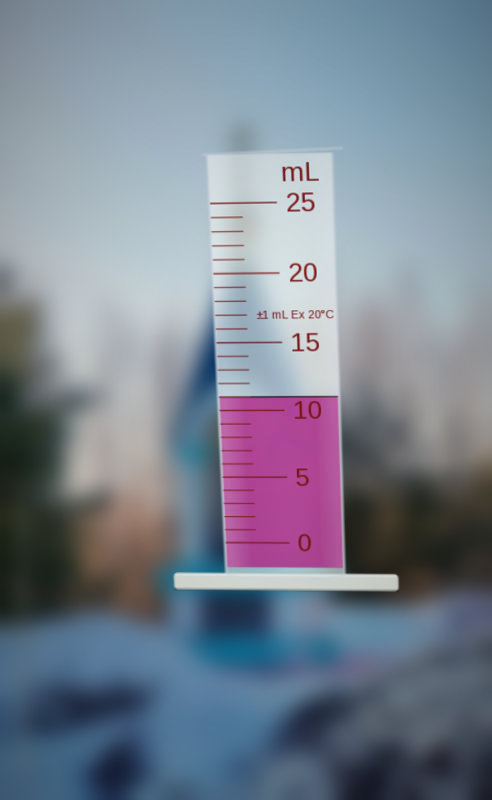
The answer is 11 mL
